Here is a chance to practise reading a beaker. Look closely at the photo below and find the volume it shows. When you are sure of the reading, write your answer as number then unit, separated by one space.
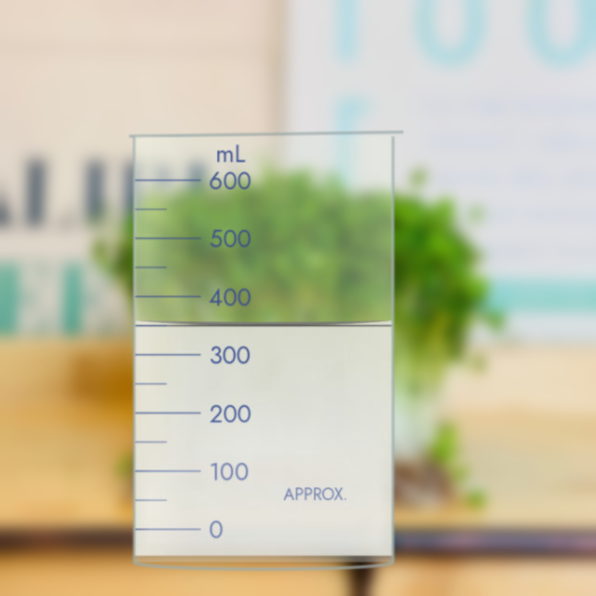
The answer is 350 mL
